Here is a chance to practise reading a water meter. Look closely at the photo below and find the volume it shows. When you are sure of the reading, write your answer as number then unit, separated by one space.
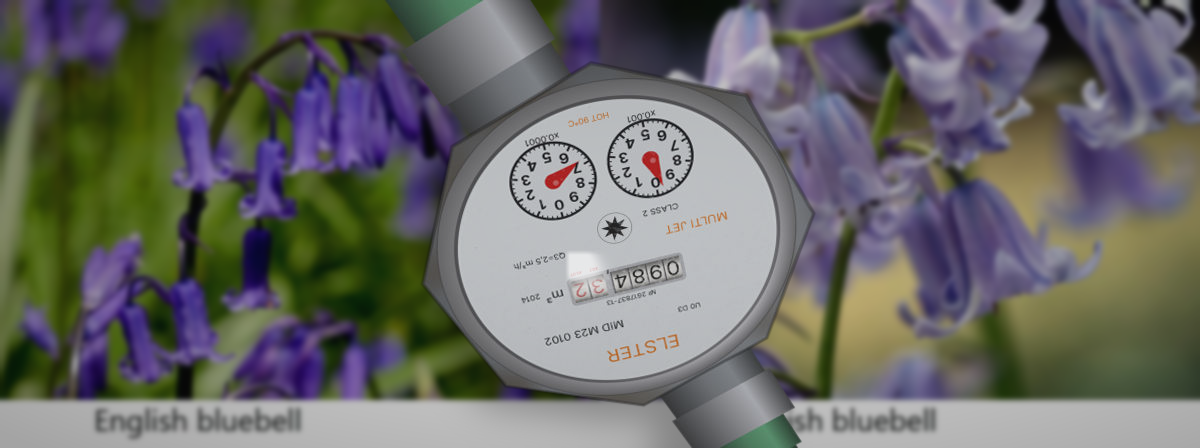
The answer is 984.3196 m³
